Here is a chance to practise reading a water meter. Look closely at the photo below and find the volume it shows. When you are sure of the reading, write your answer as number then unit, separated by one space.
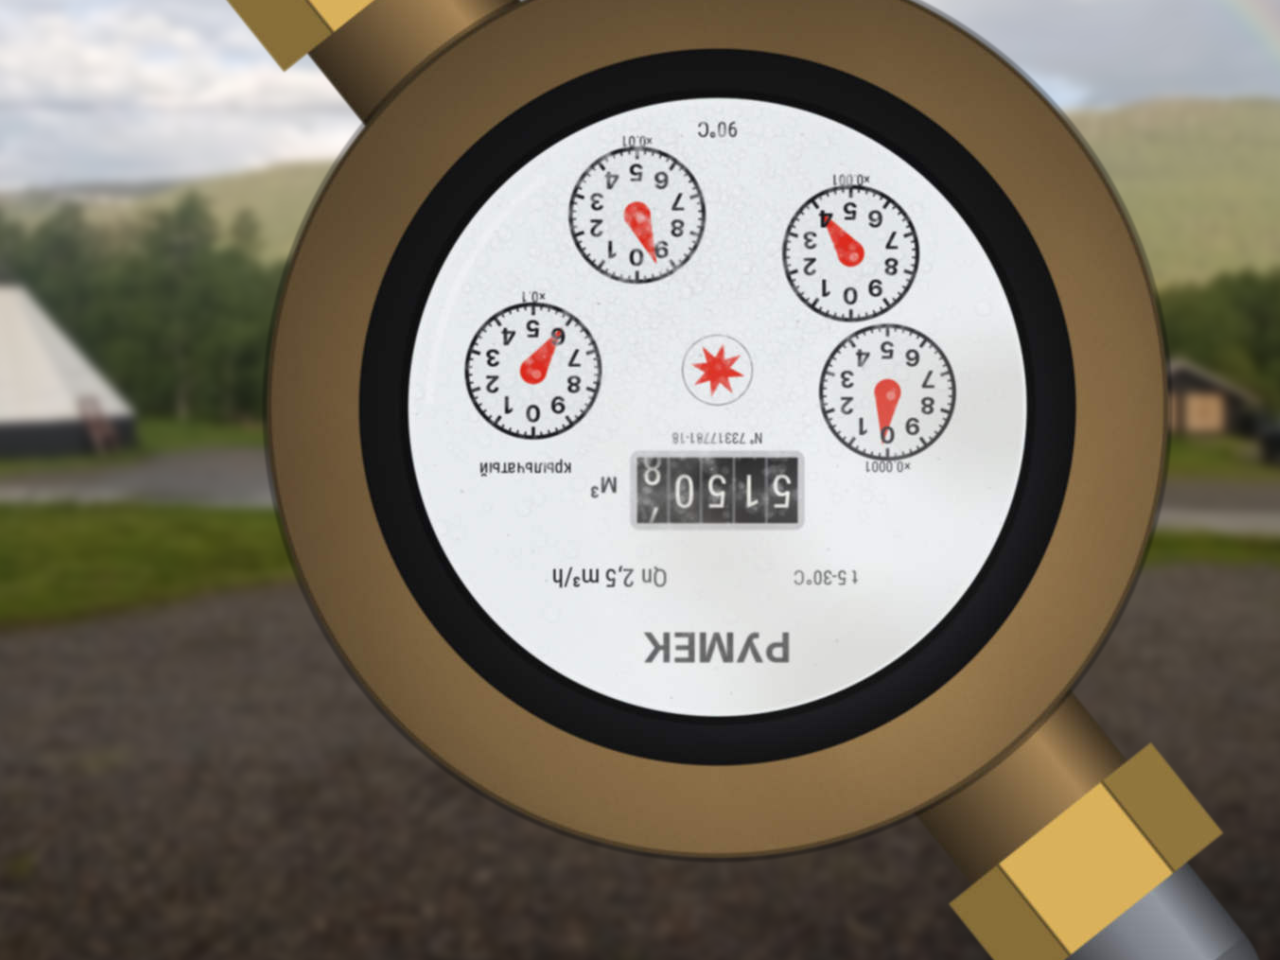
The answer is 51507.5940 m³
